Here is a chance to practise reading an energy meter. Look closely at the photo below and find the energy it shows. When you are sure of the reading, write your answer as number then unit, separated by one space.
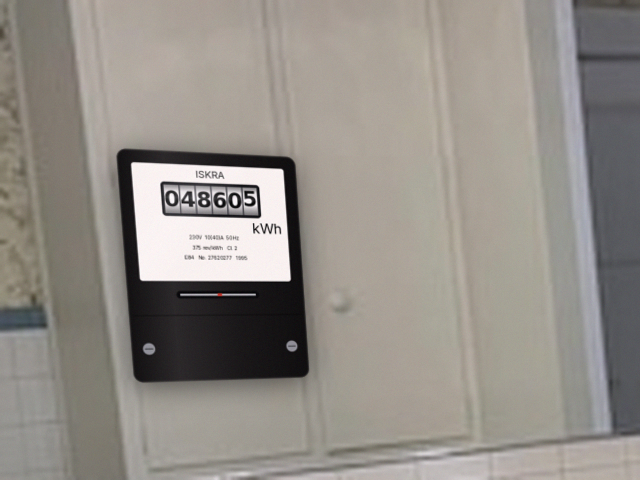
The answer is 48605 kWh
